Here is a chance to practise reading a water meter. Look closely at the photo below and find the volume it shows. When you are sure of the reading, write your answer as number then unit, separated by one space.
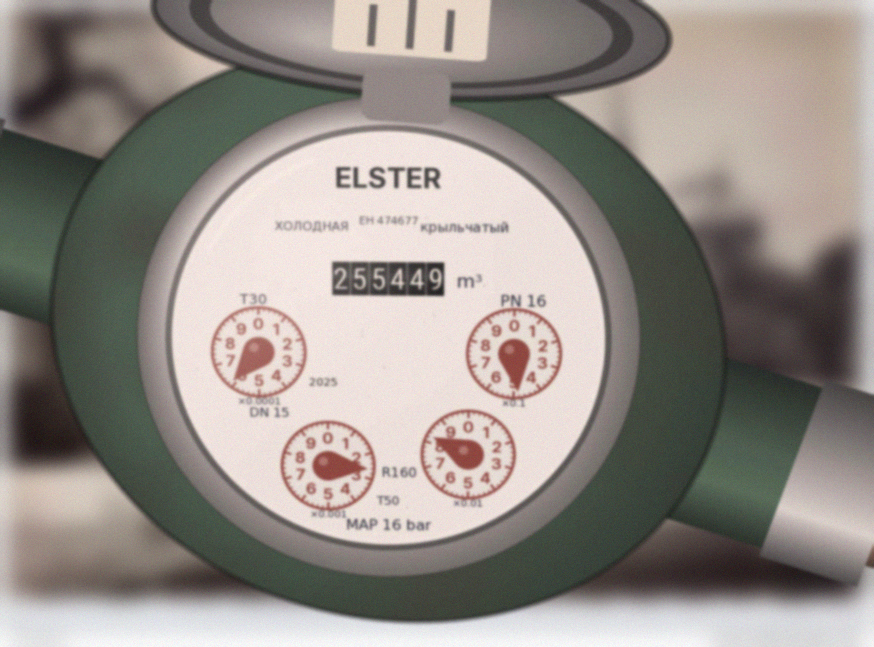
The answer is 255449.4826 m³
